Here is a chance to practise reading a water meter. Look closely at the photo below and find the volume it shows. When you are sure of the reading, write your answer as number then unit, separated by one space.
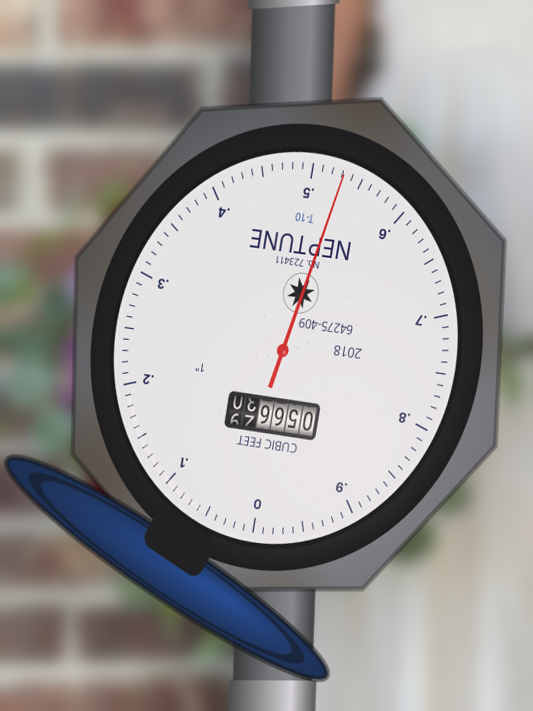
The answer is 56629.53 ft³
